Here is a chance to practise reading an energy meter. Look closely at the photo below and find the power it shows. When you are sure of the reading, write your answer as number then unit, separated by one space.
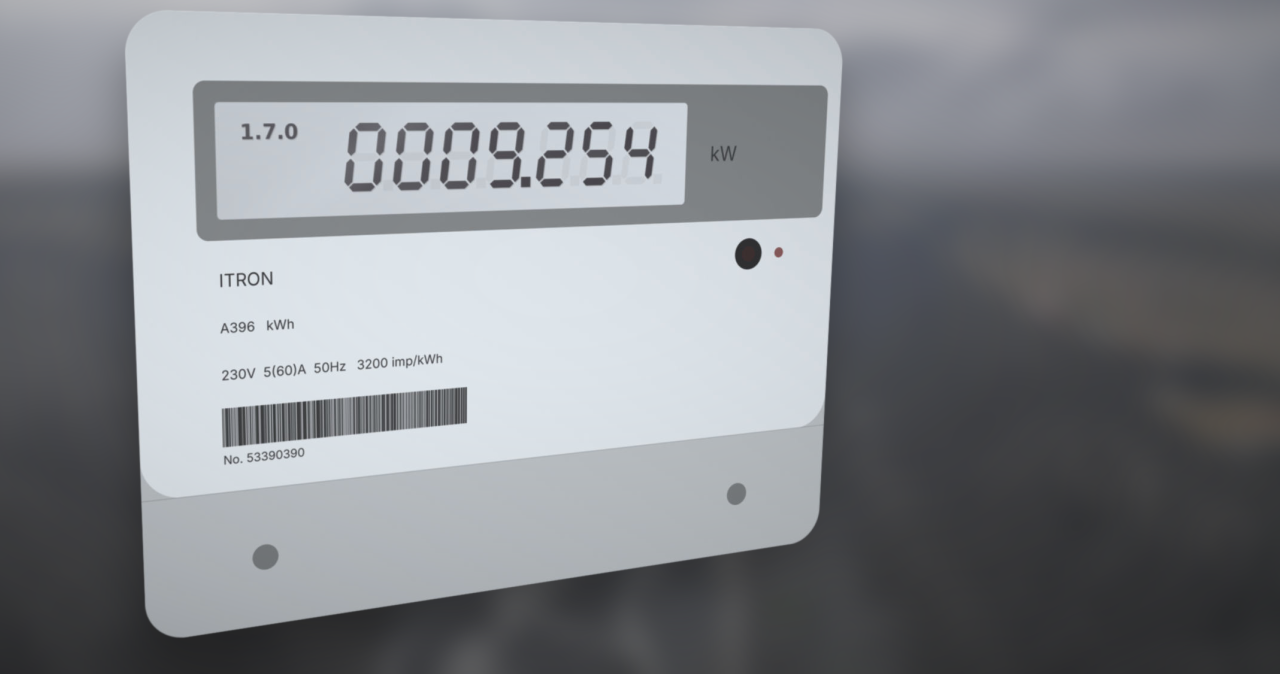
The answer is 9.254 kW
